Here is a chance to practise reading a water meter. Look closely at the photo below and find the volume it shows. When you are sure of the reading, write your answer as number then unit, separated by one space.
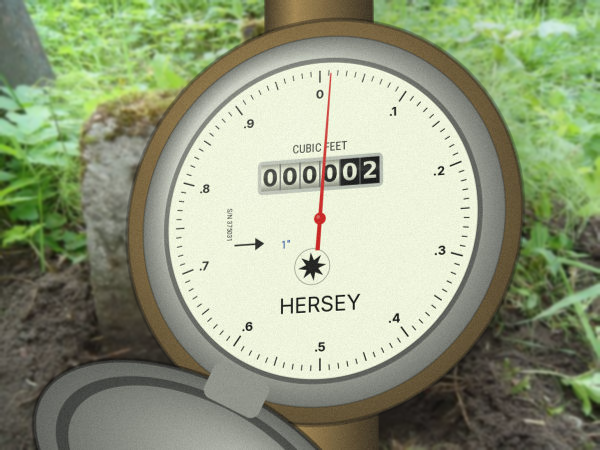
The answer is 2.01 ft³
